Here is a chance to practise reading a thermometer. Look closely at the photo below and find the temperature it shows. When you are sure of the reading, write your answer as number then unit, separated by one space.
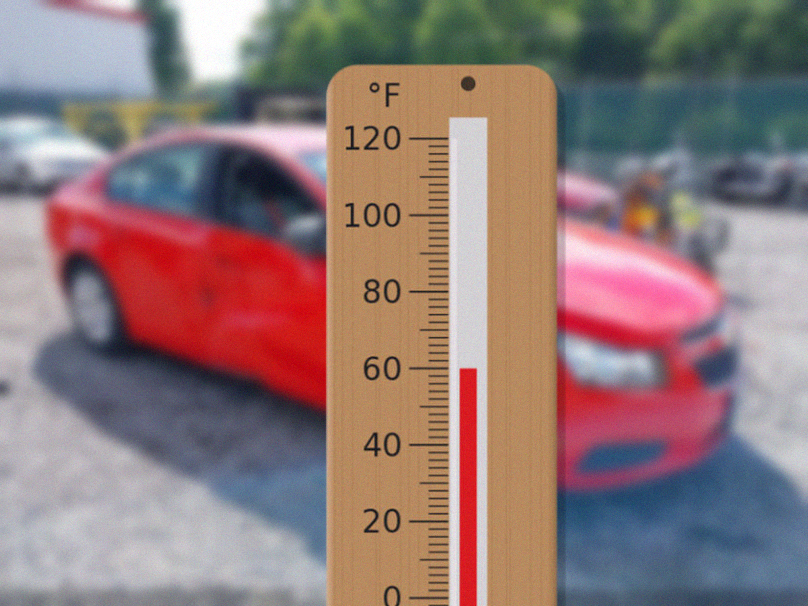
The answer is 60 °F
